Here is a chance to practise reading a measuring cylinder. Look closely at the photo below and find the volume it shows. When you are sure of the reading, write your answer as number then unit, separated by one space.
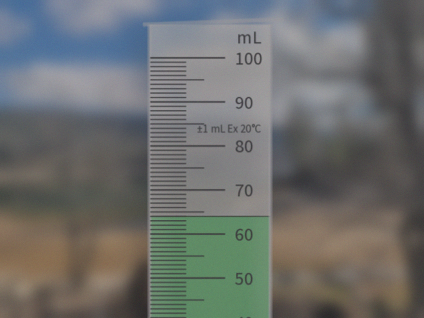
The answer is 64 mL
